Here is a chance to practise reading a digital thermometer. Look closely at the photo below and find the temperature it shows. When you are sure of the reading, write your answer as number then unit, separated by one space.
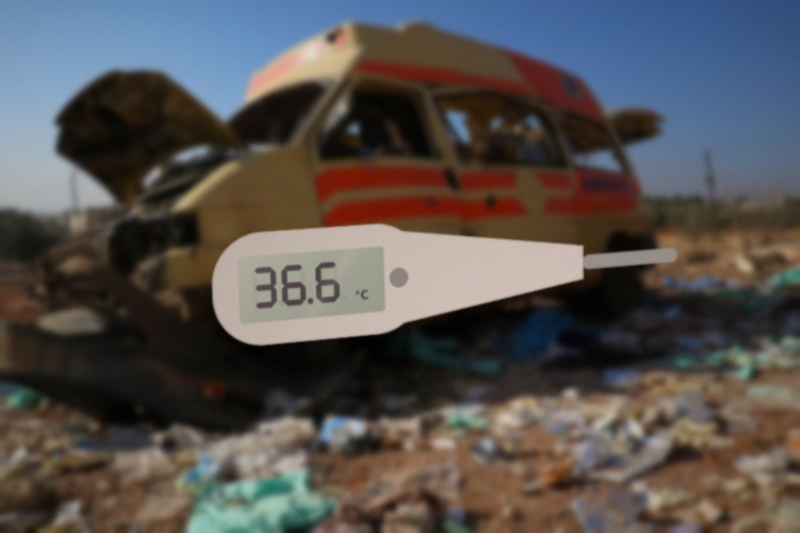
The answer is 36.6 °C
